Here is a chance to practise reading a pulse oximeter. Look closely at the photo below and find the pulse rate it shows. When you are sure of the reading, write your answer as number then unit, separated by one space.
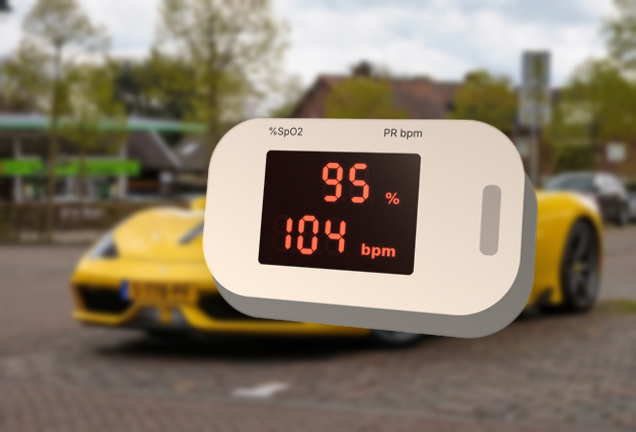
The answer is 104 bpm
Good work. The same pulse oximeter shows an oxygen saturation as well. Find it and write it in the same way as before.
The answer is 95 %
